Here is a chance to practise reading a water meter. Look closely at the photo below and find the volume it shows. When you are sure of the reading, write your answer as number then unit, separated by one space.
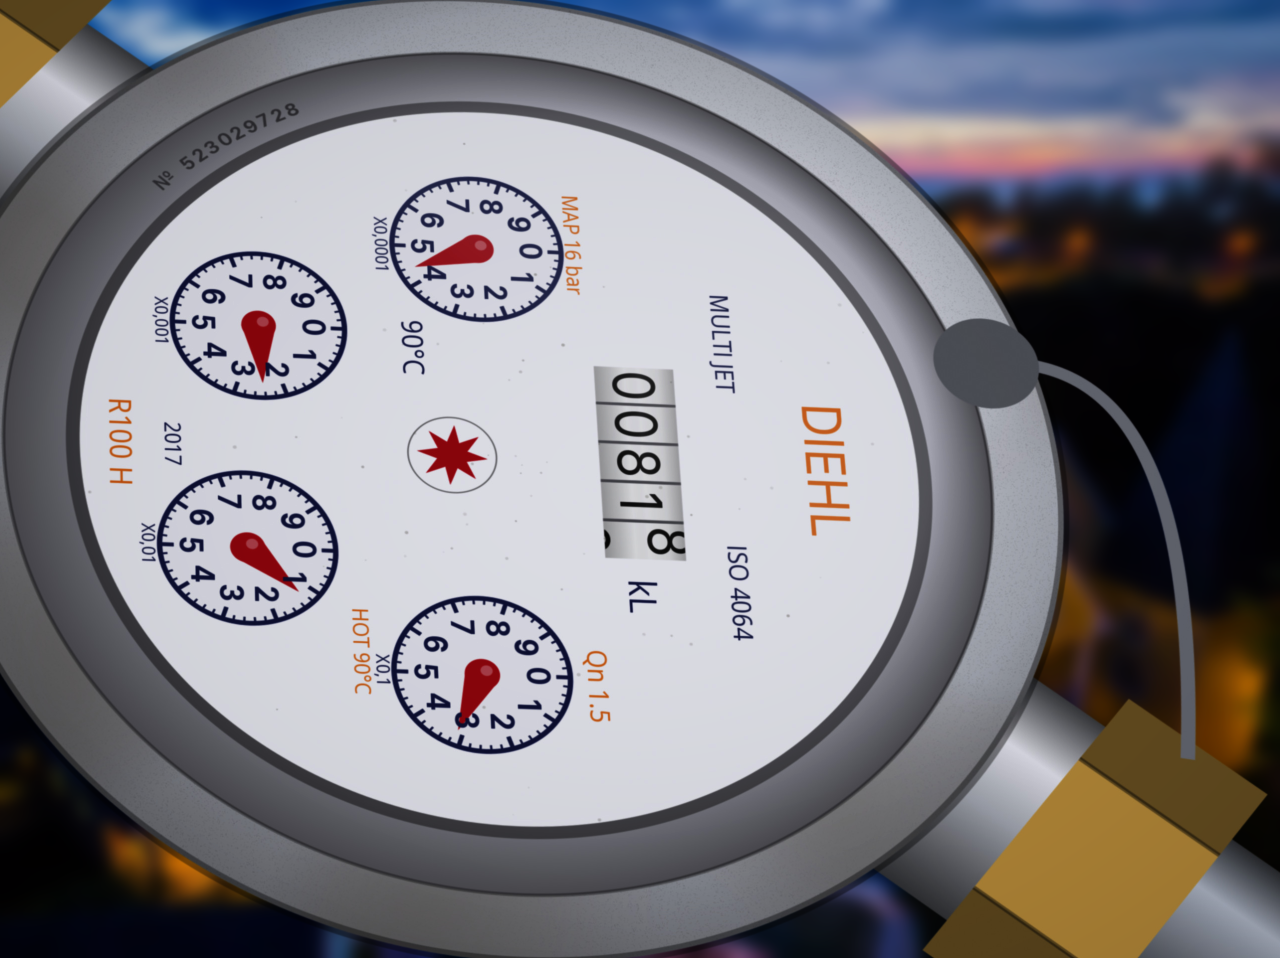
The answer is 818.3124 kL
